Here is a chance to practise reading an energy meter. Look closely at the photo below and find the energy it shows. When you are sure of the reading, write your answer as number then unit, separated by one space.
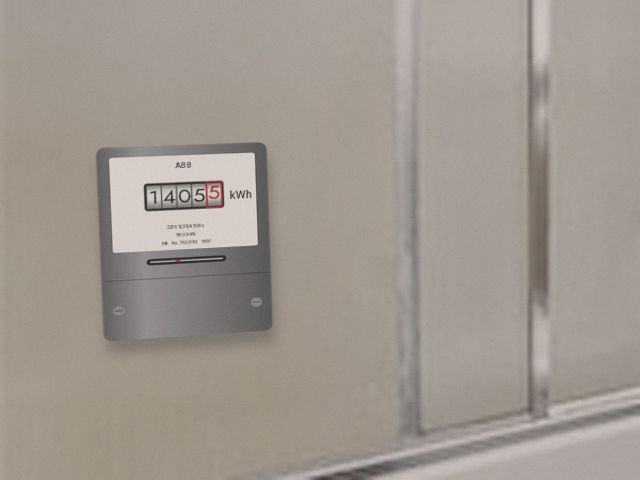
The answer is 1405.5 kWh
